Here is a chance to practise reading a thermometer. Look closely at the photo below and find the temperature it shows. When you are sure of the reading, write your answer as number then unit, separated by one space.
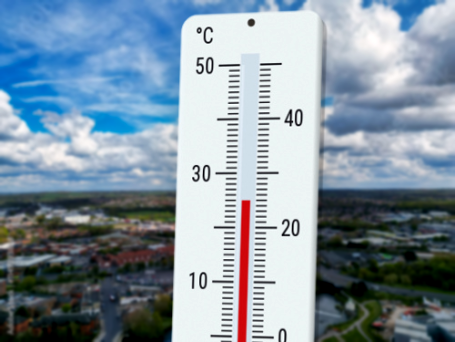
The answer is 25 °C
